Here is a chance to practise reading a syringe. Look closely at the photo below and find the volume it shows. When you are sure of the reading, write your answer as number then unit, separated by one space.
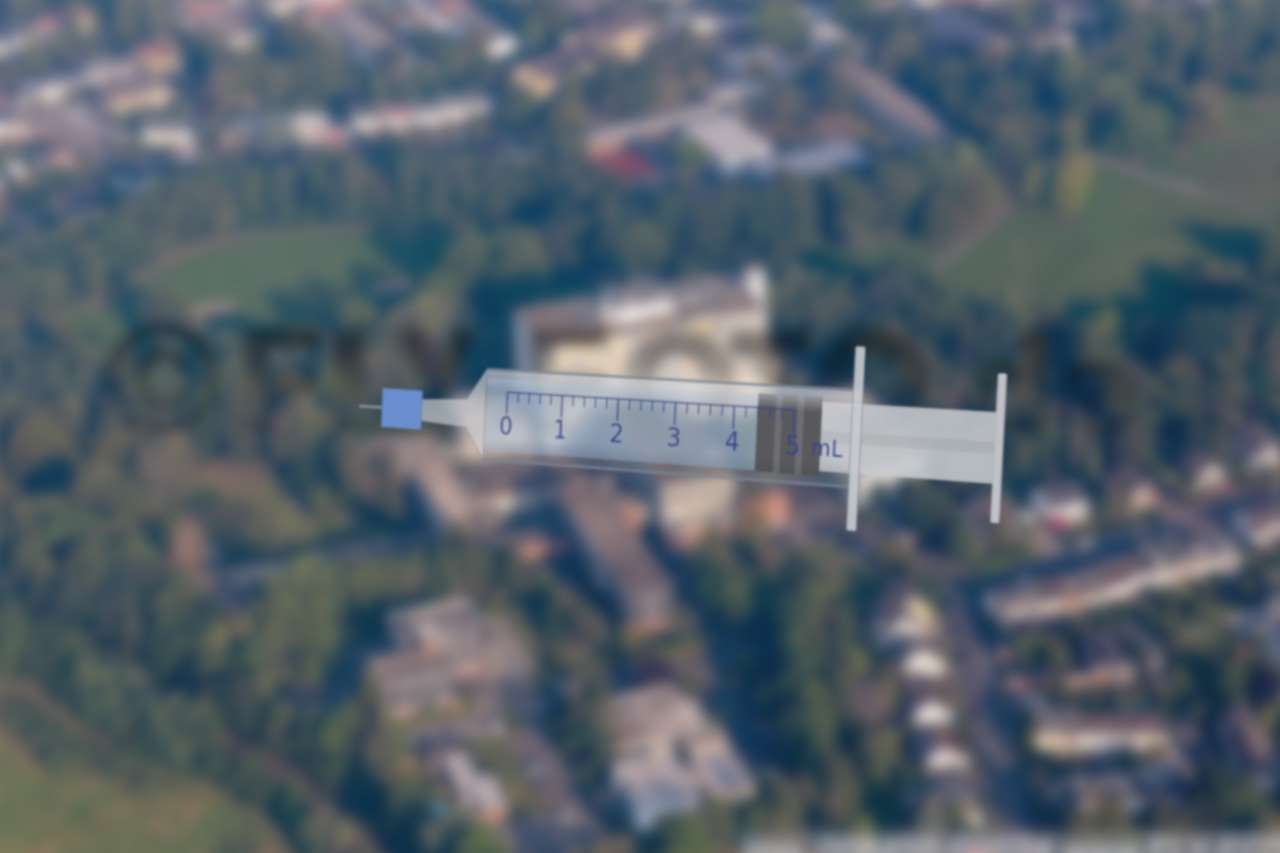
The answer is 4.4 mL
